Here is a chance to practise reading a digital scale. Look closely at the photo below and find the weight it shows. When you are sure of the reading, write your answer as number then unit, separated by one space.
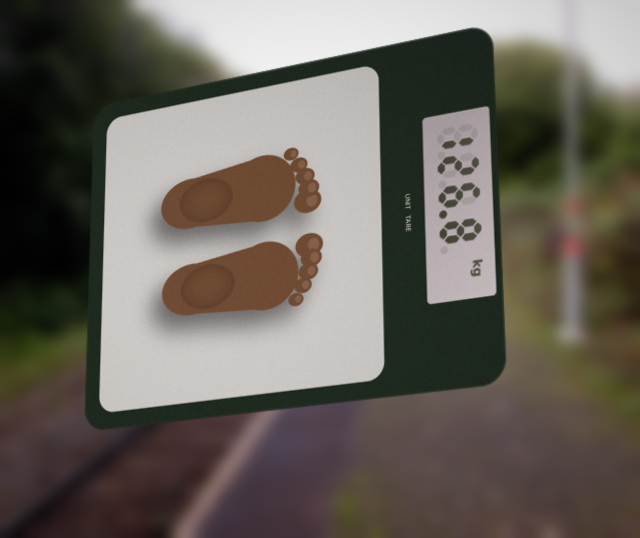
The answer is 126.8 kg
